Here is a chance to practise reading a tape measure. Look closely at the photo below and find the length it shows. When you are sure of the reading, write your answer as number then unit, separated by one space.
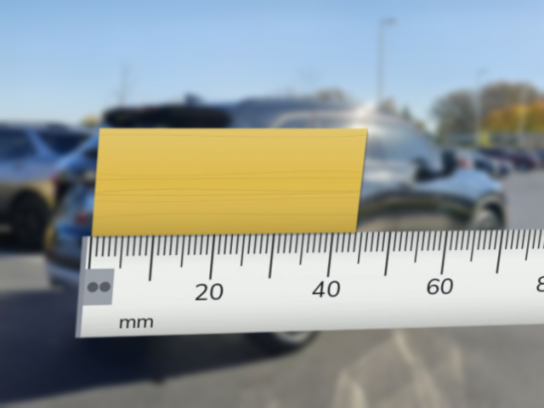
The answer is 44 mm
